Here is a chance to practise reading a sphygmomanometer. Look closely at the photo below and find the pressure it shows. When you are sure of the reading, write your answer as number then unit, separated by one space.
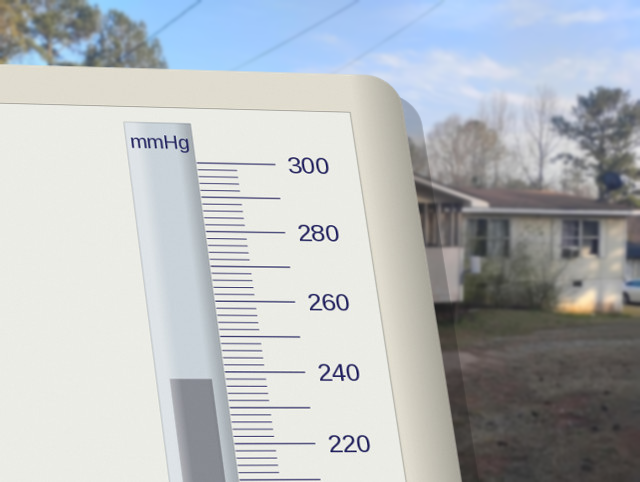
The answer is 238 mmHg
